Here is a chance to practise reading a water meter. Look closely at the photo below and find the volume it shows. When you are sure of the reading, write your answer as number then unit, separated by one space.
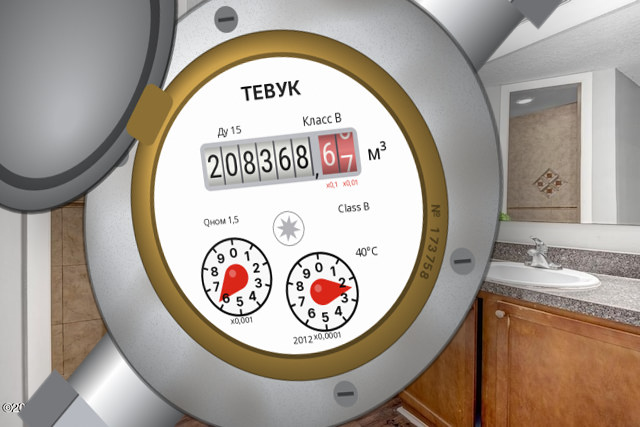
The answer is 208368.6662 m³
